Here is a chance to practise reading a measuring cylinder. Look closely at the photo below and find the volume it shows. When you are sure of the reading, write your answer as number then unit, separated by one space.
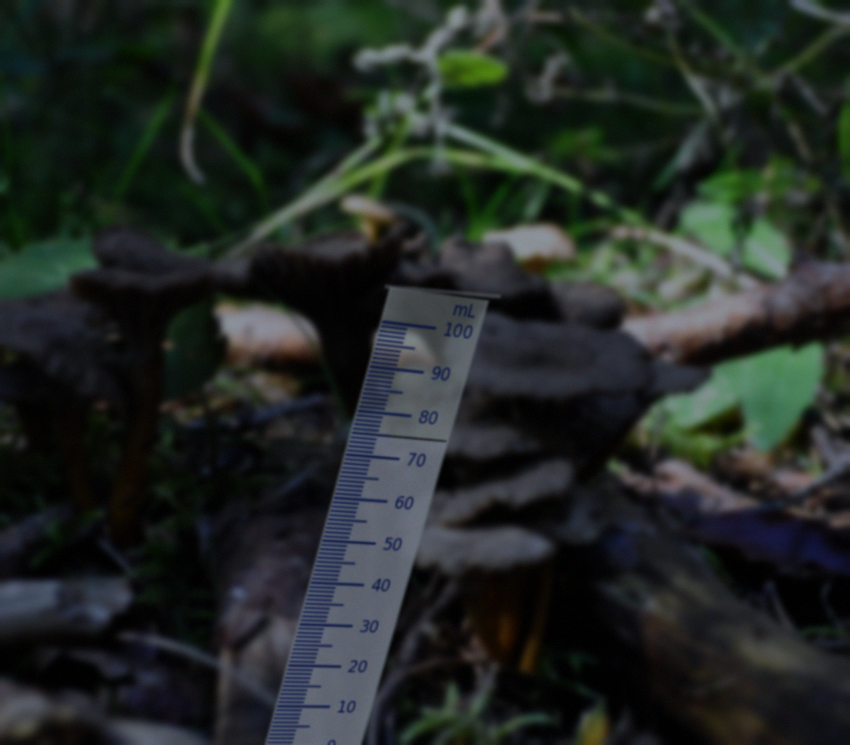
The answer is 75 mL
